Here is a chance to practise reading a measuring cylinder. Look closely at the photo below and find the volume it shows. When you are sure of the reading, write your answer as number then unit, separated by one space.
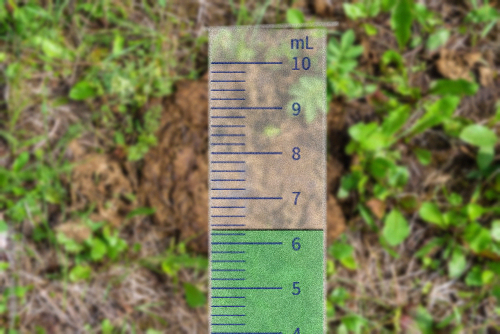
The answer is 6.3 mL
